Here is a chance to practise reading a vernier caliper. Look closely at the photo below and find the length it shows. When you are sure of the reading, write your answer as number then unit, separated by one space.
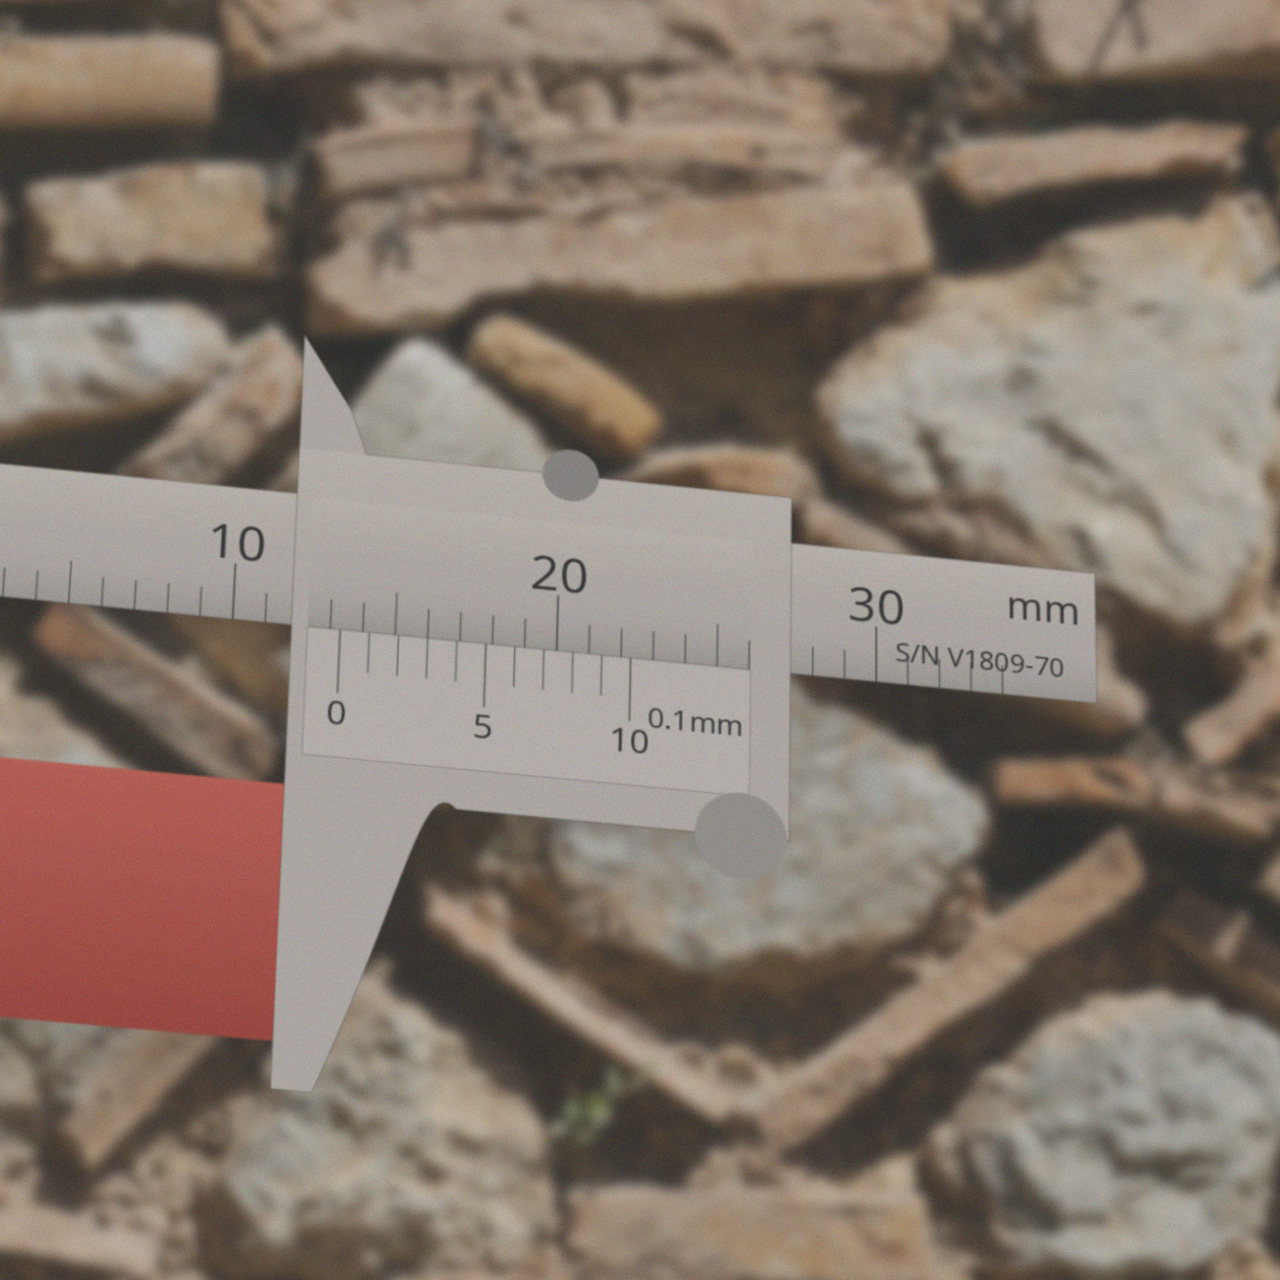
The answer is 13.3 mm
